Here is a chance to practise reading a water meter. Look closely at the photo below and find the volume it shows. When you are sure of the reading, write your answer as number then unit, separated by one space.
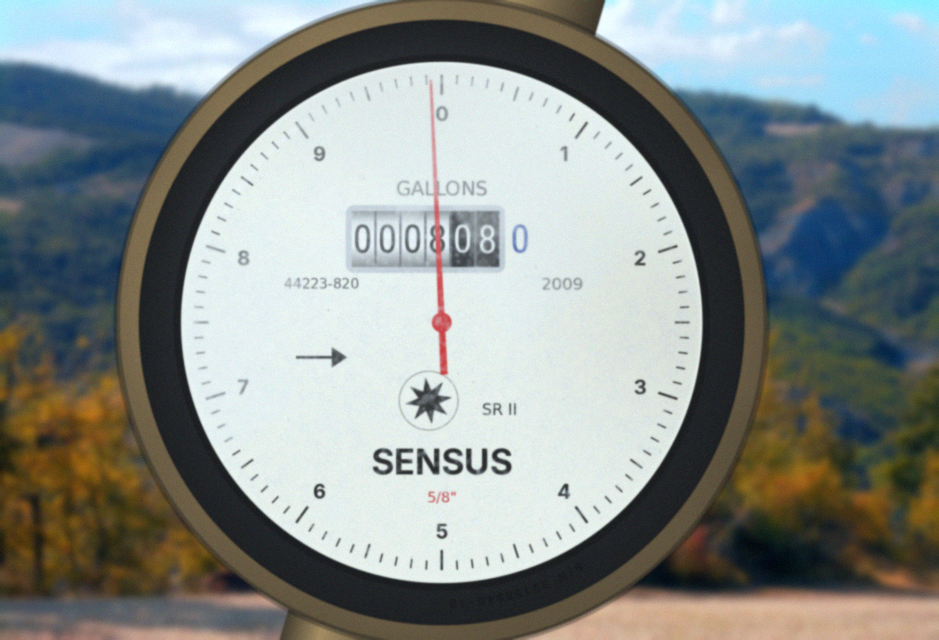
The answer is 8079.9 gal
